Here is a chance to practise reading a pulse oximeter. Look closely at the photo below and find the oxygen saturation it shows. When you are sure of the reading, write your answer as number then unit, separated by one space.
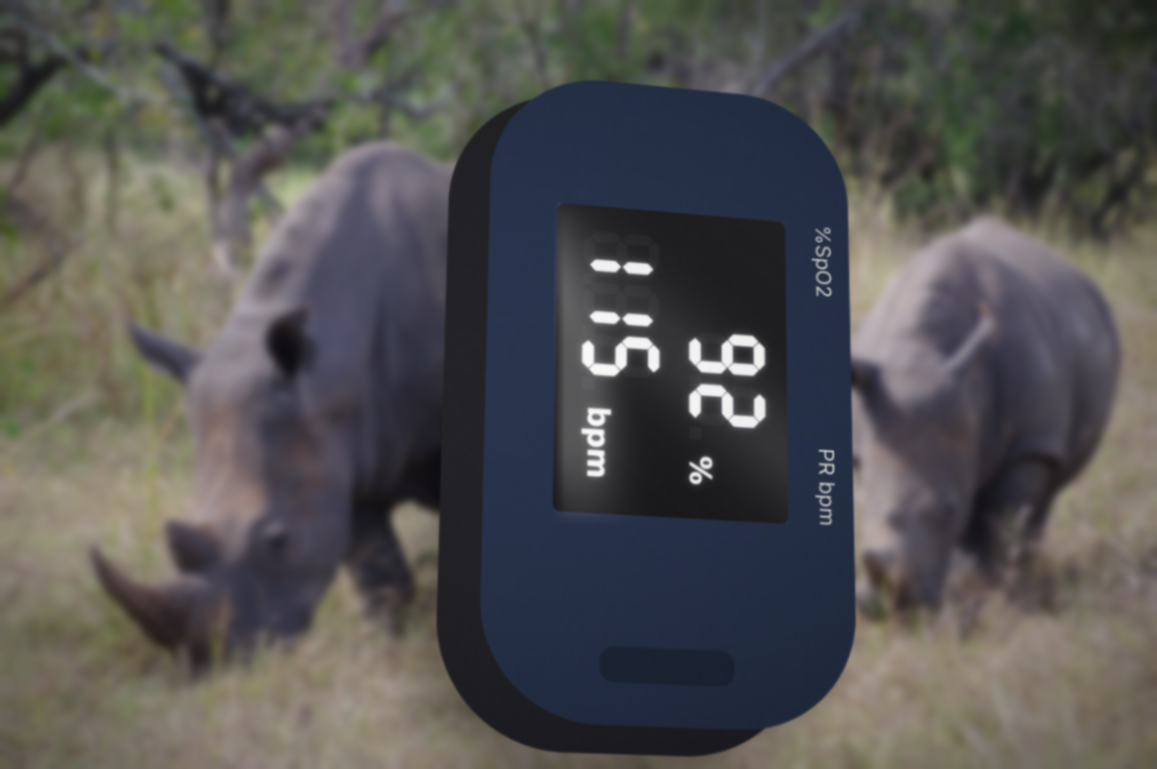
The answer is 92 %
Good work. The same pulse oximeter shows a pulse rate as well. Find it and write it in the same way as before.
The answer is 115 bpm
